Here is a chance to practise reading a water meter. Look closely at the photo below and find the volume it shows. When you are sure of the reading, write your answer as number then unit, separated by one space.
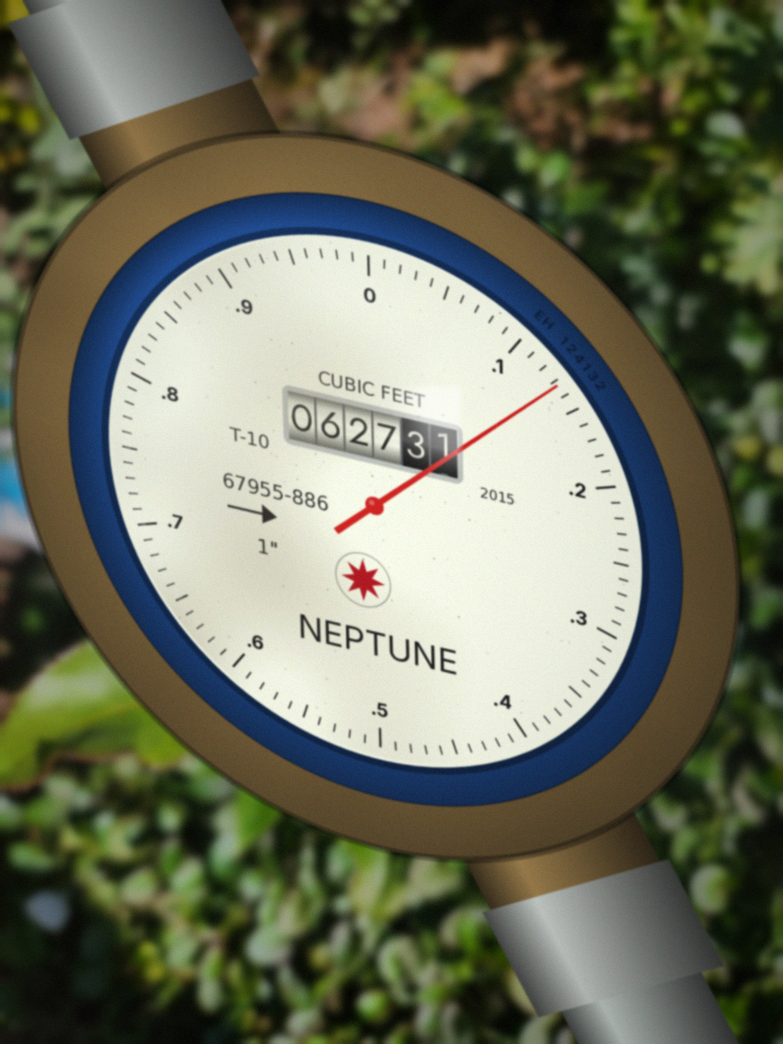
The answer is 62731.13 ft³
